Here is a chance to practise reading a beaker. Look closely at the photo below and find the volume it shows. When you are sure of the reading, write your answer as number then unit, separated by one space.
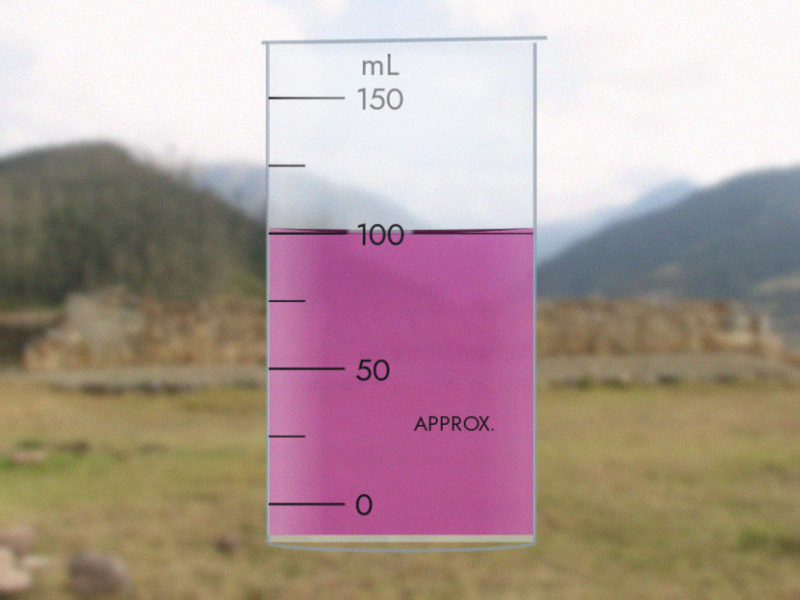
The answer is 100 mL
